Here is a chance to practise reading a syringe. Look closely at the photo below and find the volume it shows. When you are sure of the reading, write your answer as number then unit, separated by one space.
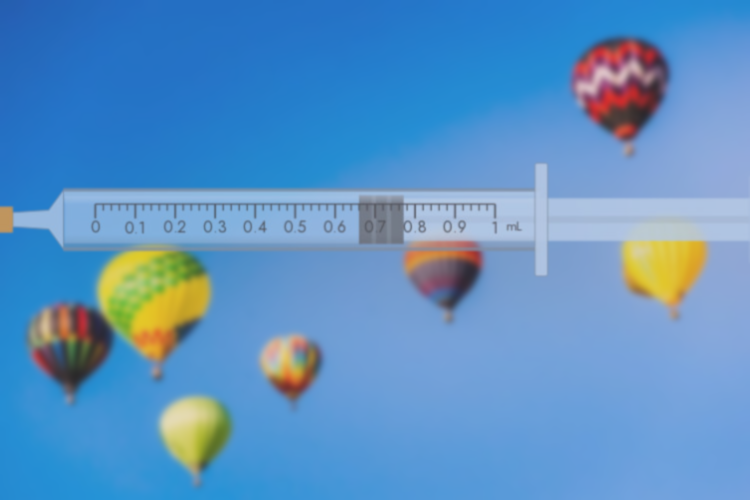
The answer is 0.66 mL
